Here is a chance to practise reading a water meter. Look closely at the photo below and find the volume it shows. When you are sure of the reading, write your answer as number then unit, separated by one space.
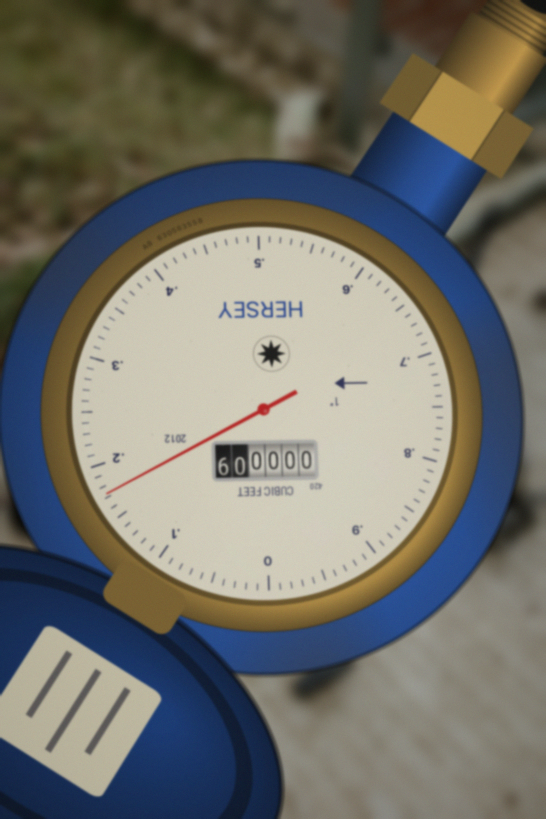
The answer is 9.17 ft³
